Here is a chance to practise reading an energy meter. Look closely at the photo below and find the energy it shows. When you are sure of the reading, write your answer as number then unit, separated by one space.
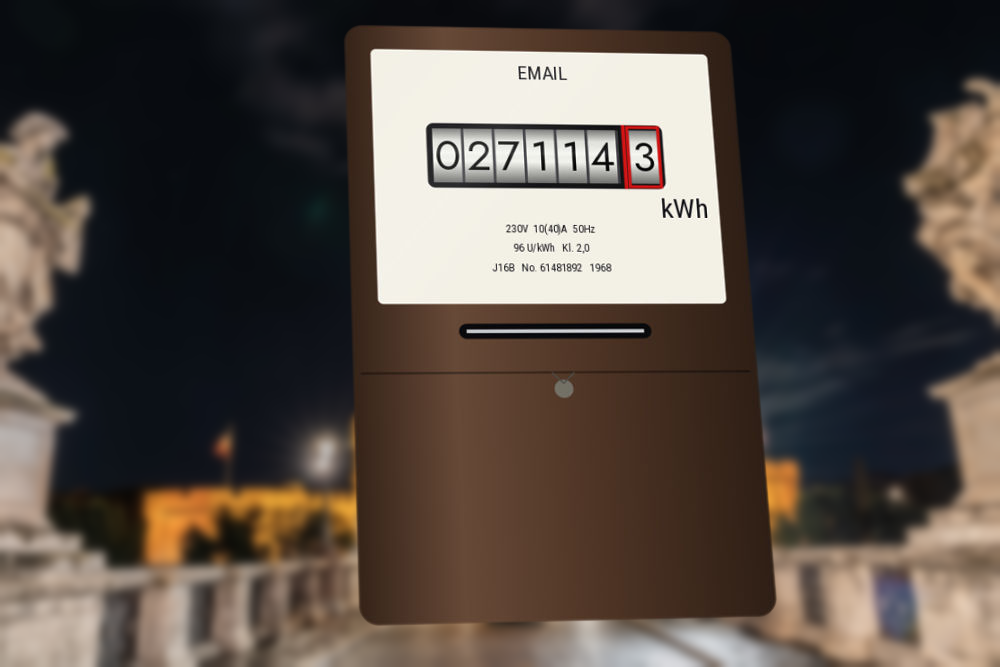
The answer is 27114.3 kWh
